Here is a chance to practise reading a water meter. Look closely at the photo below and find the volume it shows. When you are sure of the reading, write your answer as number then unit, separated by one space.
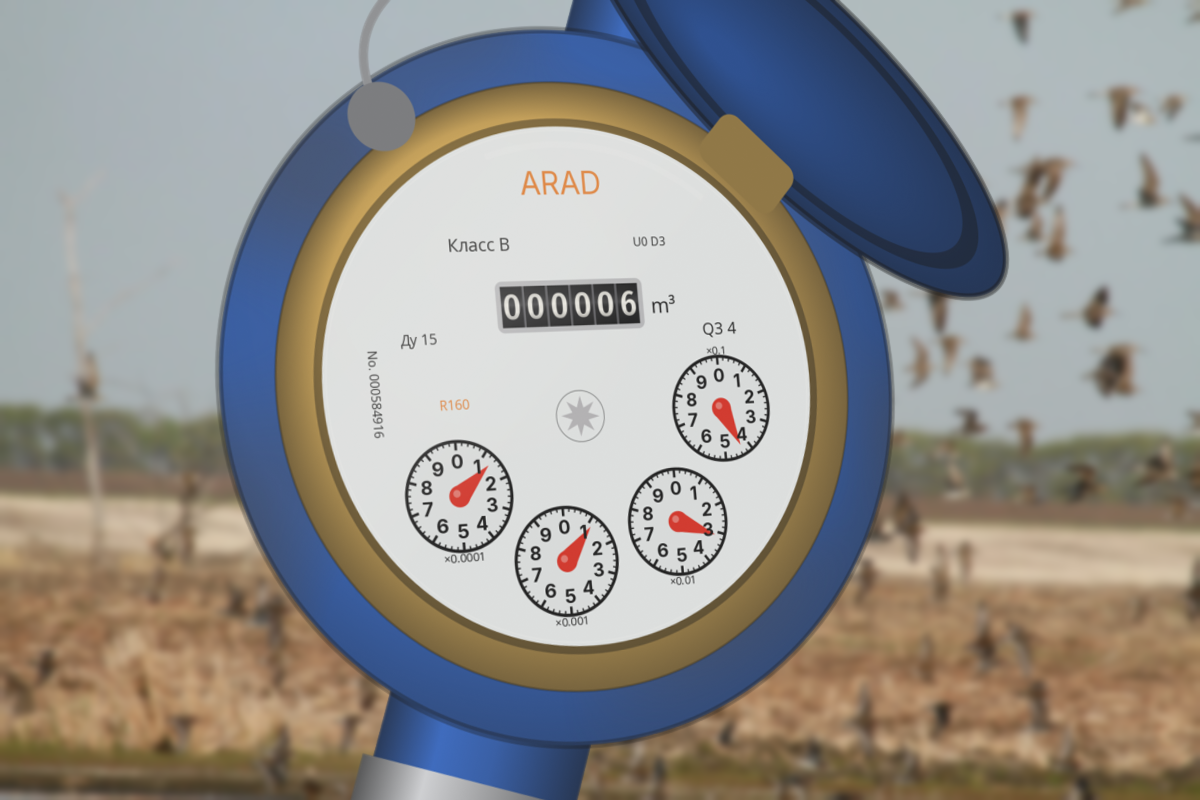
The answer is 6.4311 m³
